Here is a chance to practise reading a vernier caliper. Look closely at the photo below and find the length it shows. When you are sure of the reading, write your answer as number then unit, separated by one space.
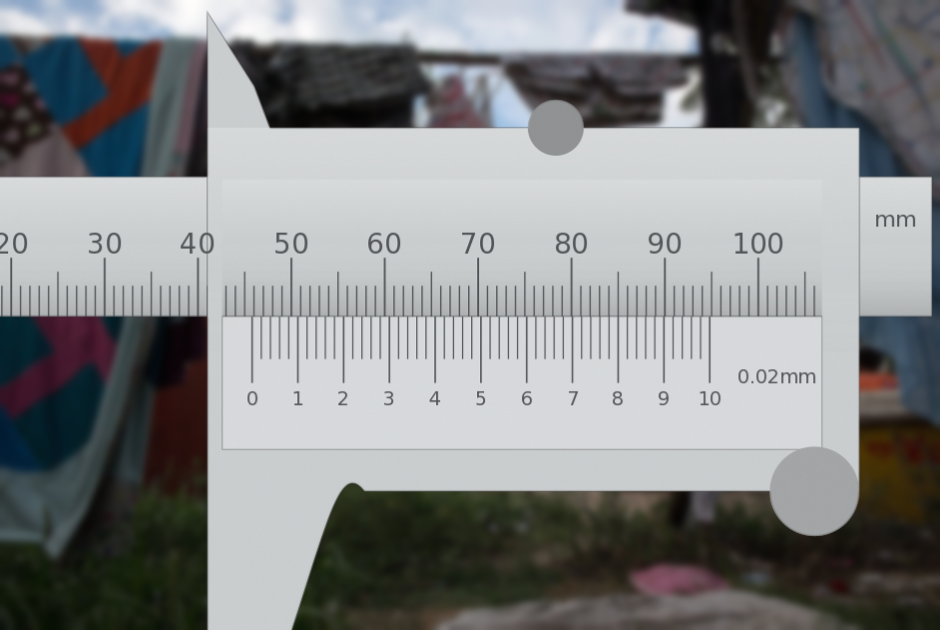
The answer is 45.8 mm
